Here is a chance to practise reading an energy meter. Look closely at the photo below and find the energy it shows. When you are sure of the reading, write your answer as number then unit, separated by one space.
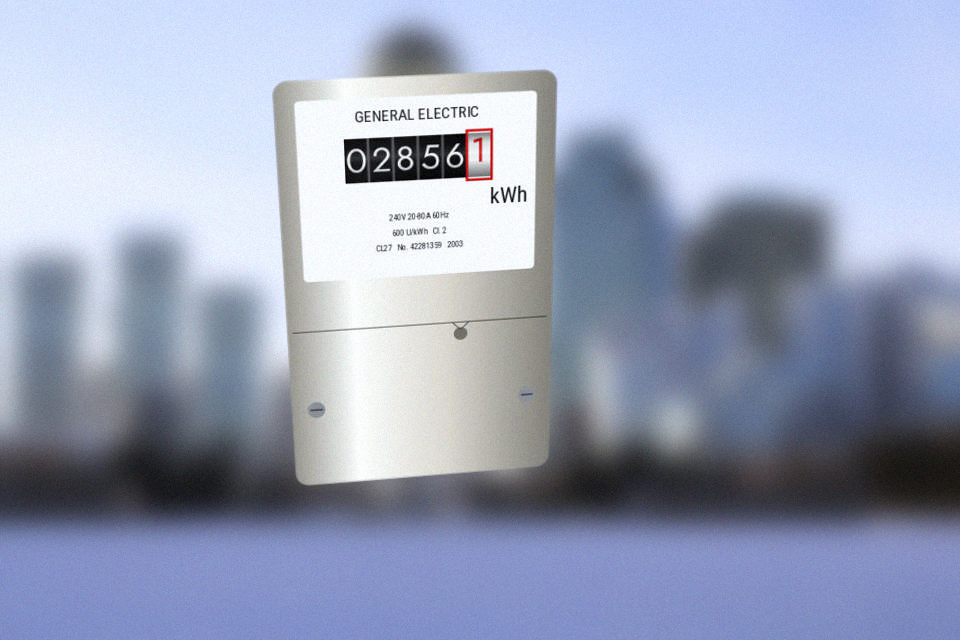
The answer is 2856.1 kWh
